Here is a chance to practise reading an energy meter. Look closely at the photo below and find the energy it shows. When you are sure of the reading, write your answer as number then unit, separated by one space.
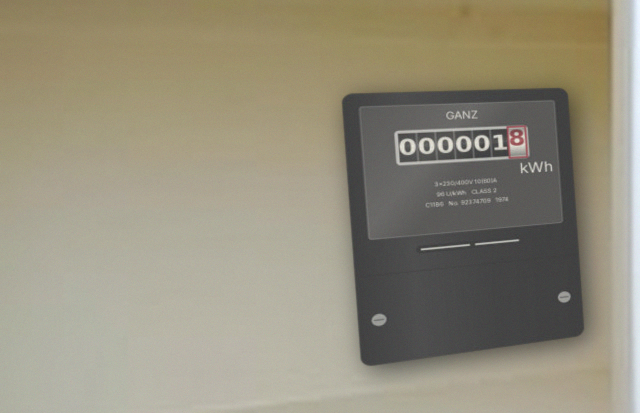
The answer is 1.8 kWh
